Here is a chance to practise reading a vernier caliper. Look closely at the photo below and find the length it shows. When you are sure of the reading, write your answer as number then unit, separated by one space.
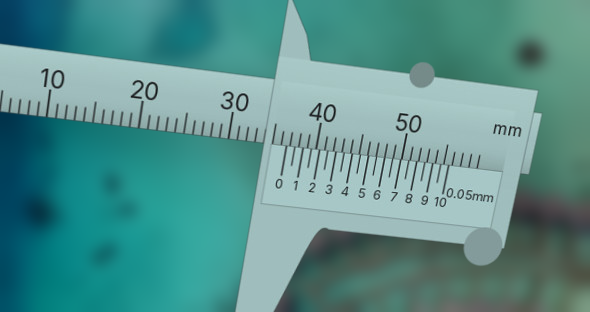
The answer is 36.6 mm
